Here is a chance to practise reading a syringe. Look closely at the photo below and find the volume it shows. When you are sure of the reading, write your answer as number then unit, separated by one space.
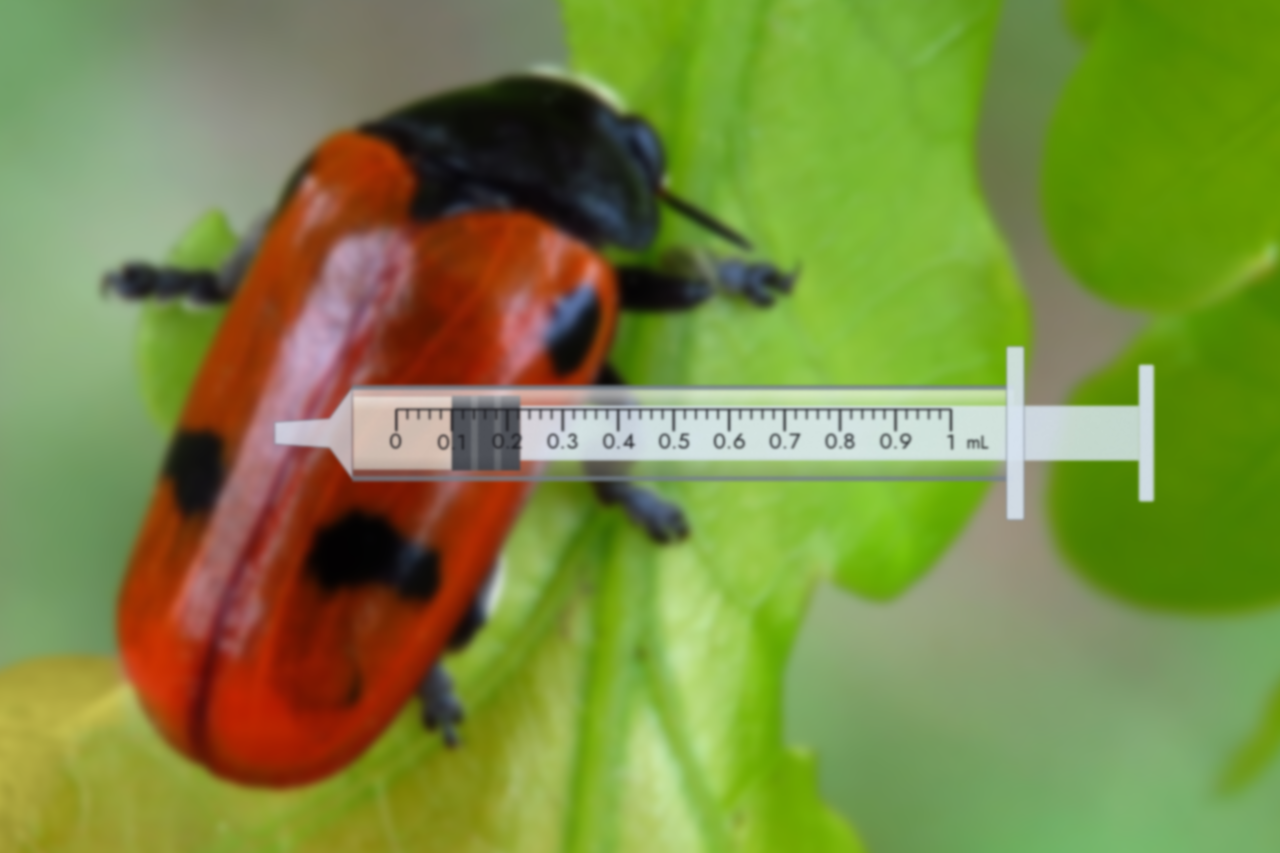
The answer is 0.1 mL
